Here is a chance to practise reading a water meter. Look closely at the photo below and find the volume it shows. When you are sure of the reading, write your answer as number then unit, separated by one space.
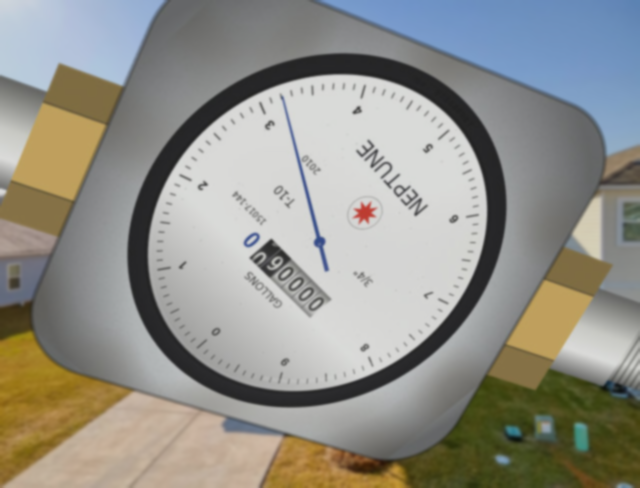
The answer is 603.2 gal
